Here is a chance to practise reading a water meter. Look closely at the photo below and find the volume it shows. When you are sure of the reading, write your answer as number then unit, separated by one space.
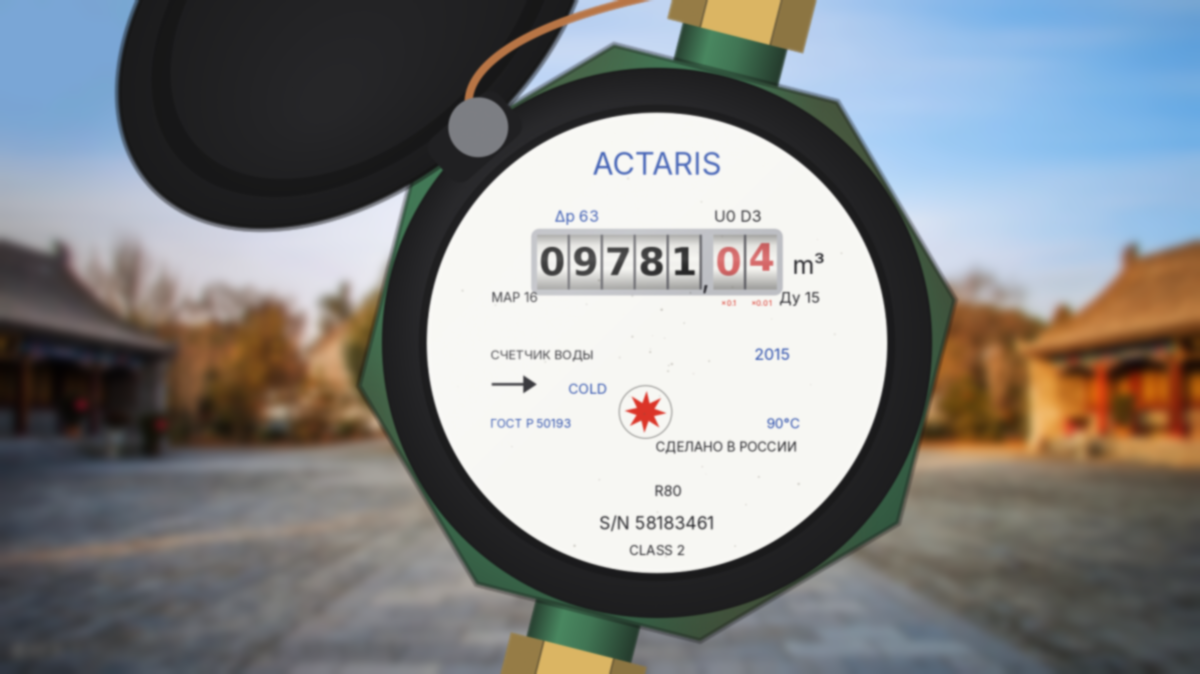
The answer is 9781.04 m³
